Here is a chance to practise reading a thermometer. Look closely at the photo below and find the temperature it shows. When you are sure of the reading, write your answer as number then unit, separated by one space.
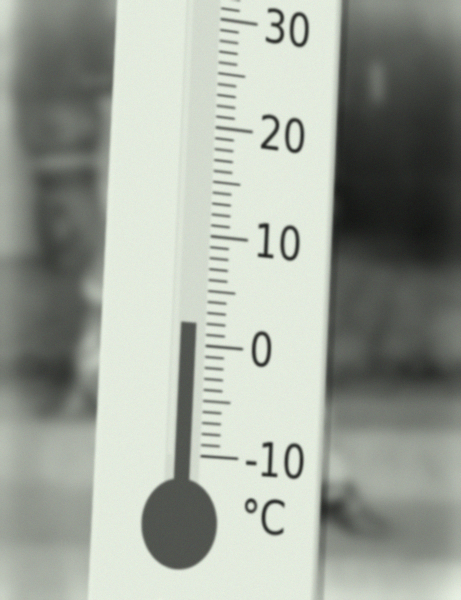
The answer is 2 °C
